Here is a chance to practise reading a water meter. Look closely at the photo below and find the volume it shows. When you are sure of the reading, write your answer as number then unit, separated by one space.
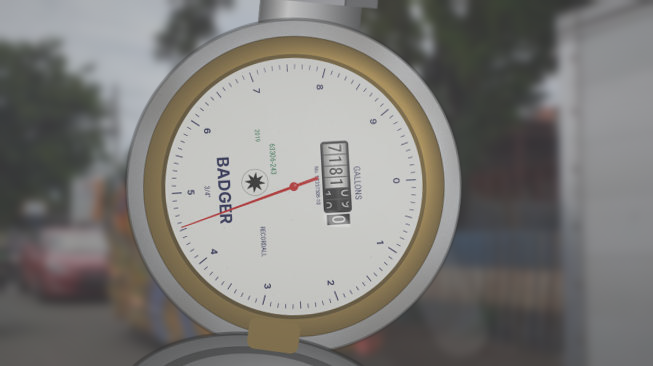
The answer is 7181094.5 gal
